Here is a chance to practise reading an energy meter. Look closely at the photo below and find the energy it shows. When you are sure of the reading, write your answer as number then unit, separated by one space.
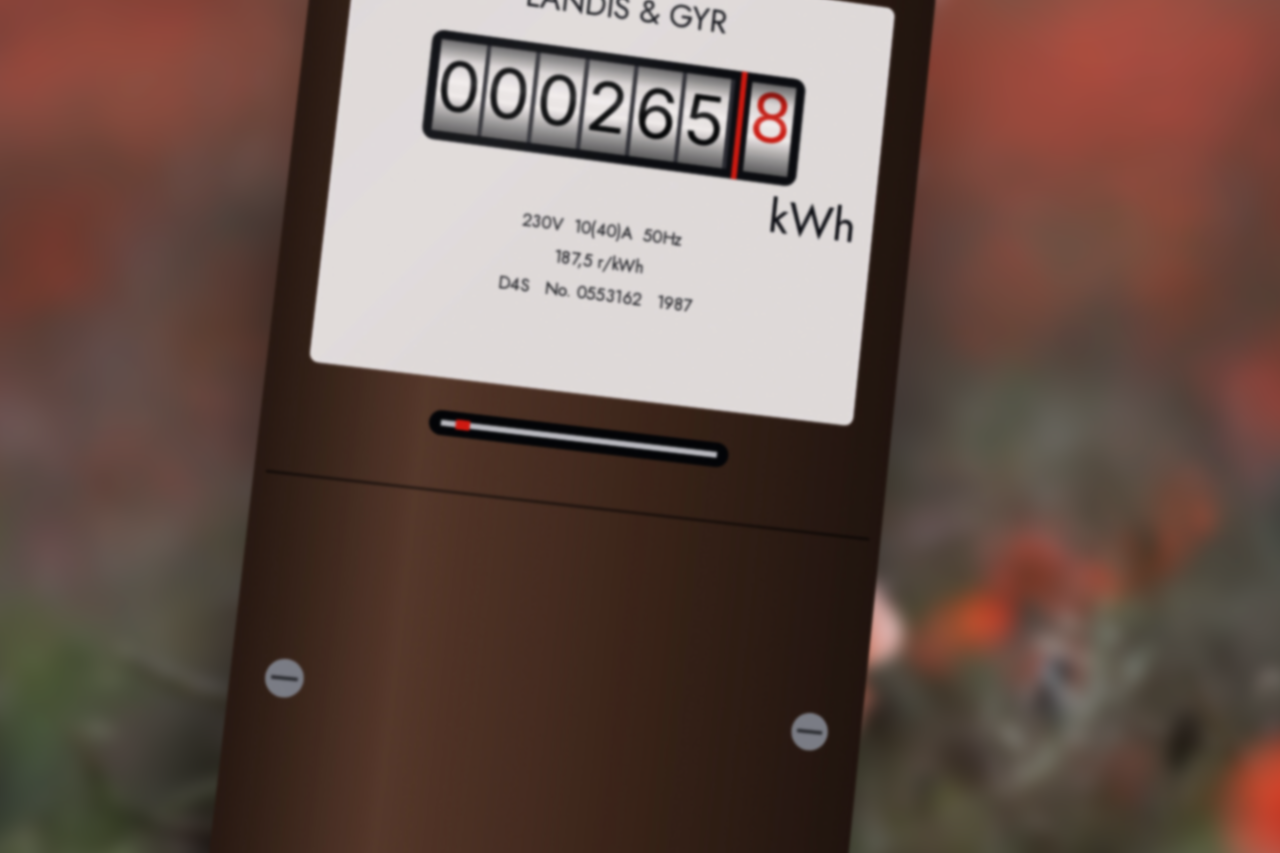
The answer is 265.8 kWh
